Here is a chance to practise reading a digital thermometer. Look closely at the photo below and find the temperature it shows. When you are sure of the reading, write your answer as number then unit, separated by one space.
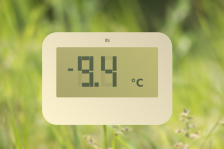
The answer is -9.4 °C
